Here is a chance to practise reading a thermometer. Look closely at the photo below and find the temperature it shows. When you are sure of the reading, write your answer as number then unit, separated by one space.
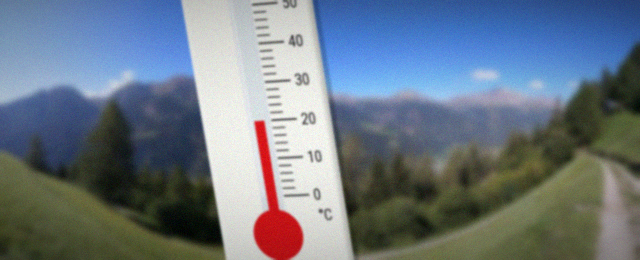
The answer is 20 °C
